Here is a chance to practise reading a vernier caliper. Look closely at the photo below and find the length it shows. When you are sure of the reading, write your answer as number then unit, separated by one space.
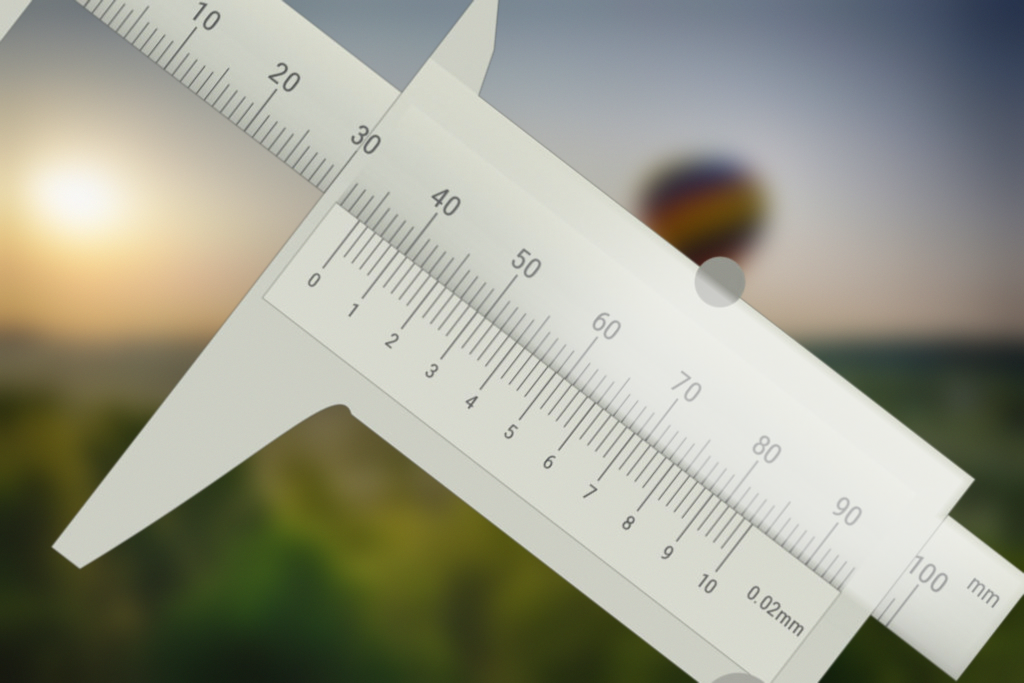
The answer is 34.4 mm
